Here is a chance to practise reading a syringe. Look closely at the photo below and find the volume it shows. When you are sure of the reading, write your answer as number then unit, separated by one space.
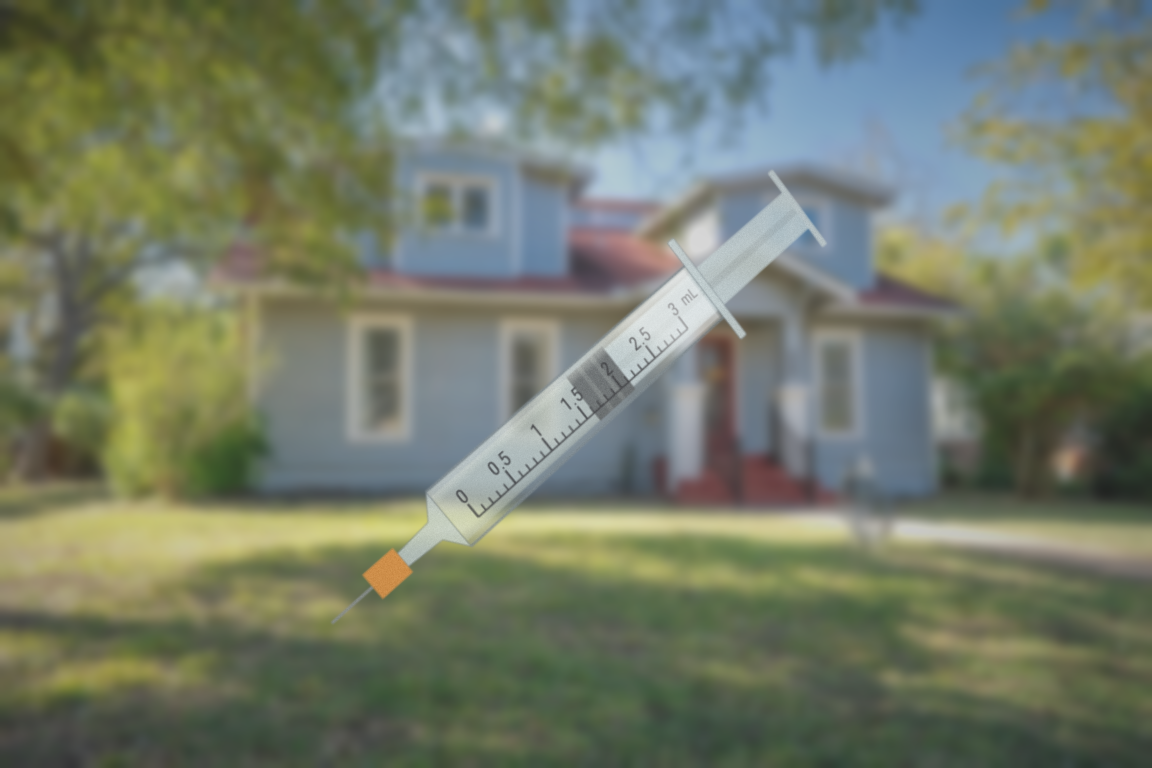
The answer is 1.6 mL
